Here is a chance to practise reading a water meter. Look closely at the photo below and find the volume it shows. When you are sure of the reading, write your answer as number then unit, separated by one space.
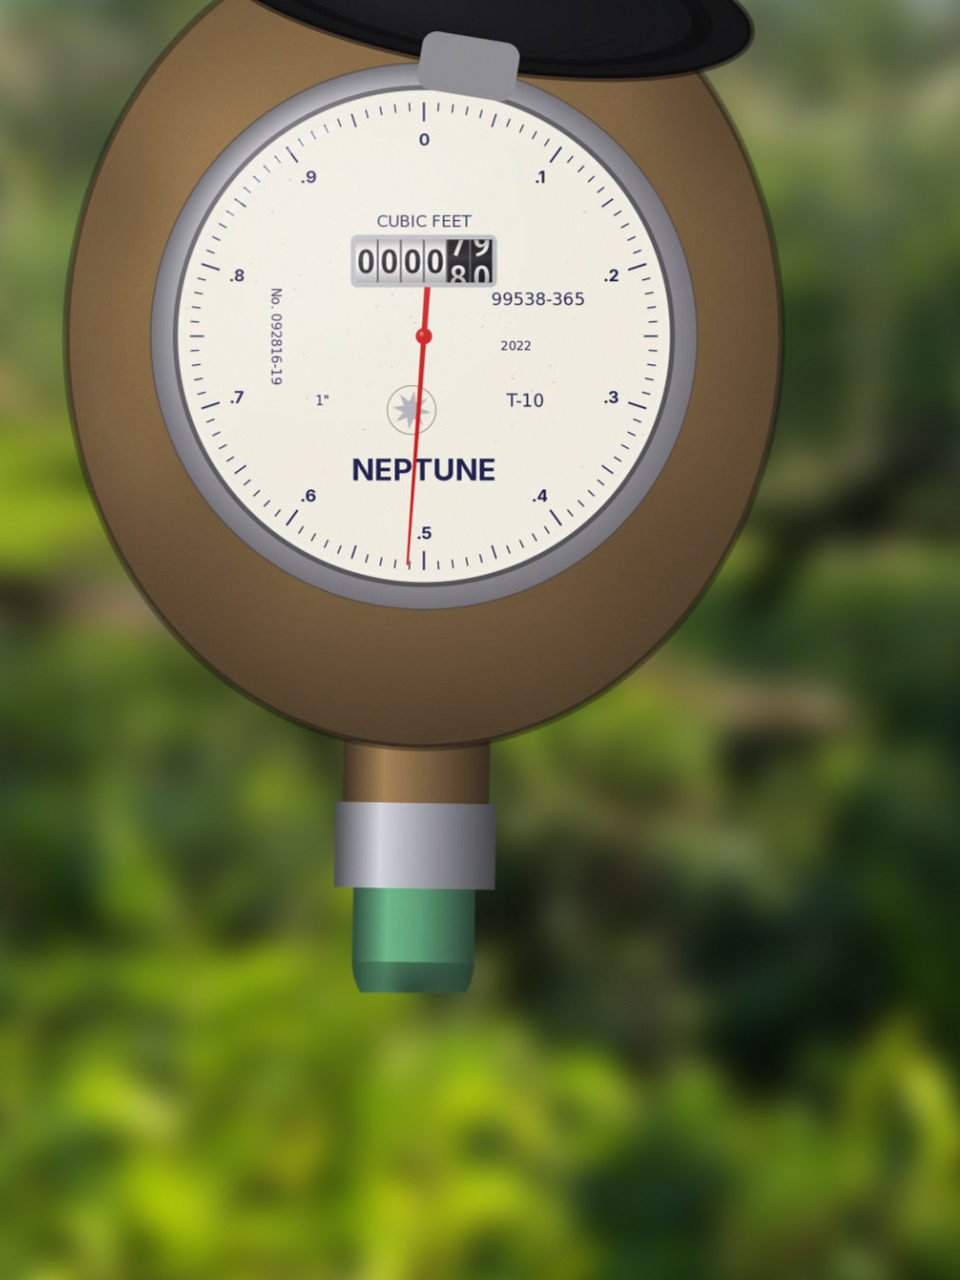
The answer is 79.51 ft³
